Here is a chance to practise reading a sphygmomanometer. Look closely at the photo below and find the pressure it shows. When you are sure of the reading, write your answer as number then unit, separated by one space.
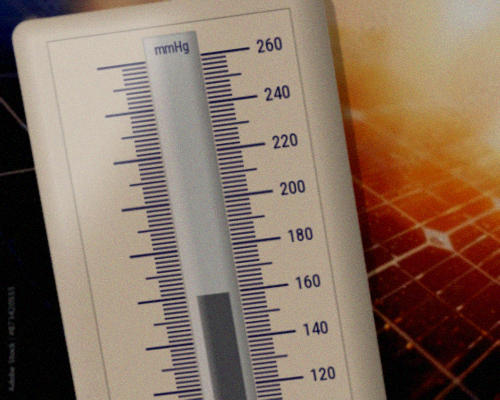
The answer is 160 mmHg
